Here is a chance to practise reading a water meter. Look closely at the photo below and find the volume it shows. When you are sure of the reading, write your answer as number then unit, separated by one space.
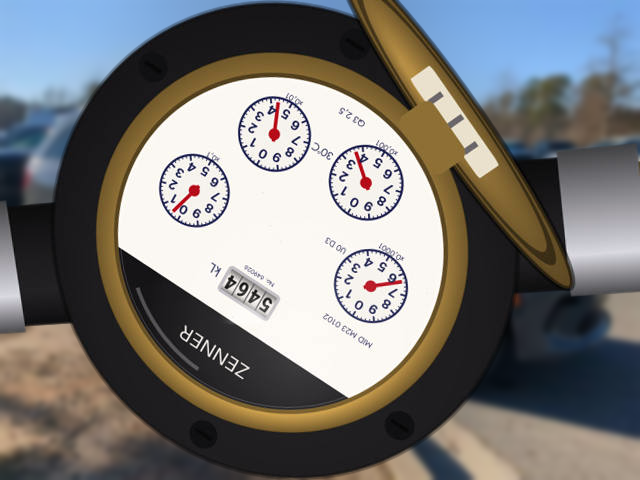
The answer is 5464.0436 kL
